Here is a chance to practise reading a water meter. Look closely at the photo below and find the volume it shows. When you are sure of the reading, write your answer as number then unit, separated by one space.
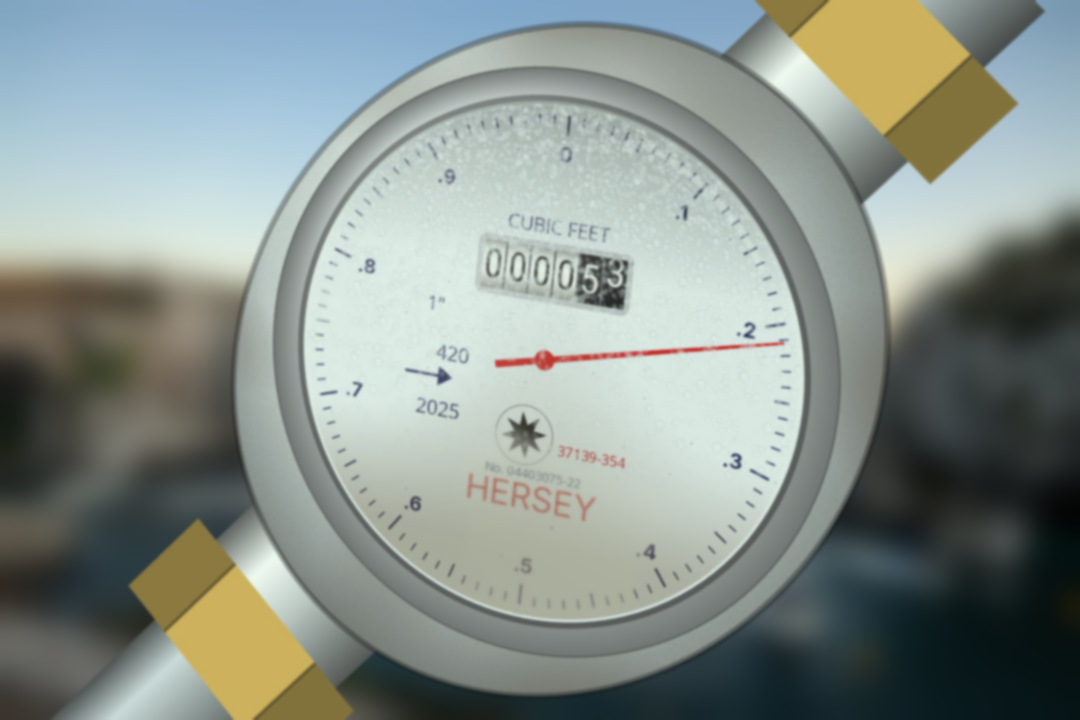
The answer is 53.21 ft³
